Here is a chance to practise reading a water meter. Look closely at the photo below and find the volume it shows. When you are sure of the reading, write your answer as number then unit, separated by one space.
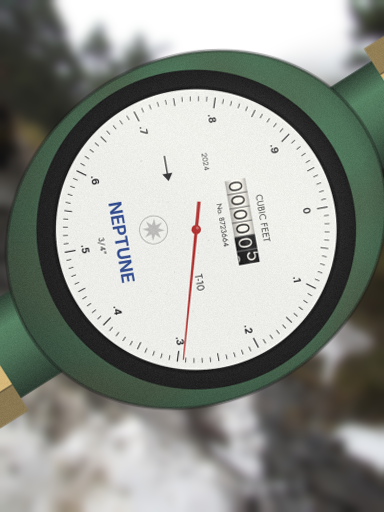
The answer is 5.29 ft³
